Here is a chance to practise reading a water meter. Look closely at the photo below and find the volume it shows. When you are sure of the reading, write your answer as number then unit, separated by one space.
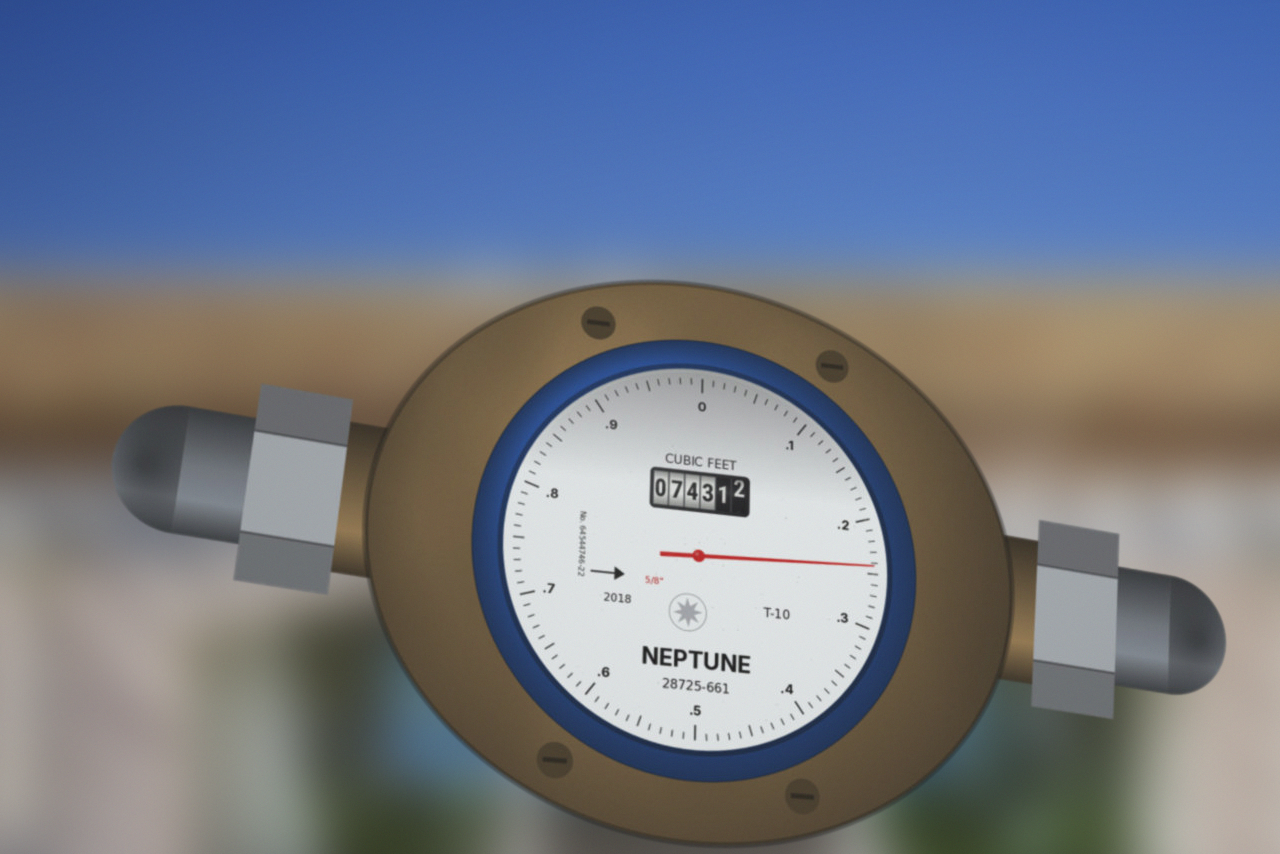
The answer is 74312.24 ft³
